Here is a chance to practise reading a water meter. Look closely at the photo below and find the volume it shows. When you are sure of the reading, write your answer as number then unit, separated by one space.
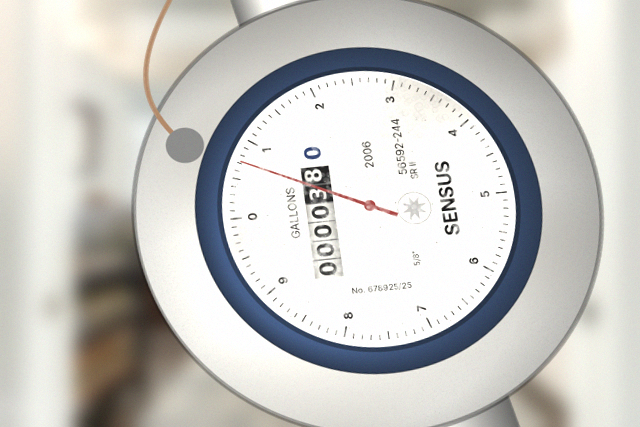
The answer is 380.7 gal
